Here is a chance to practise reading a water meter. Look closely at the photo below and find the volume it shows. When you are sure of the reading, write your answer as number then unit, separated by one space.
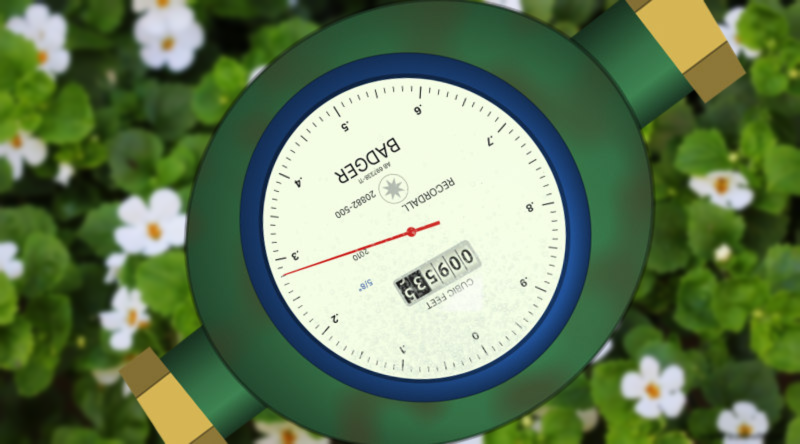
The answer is 9535.28 ft³
